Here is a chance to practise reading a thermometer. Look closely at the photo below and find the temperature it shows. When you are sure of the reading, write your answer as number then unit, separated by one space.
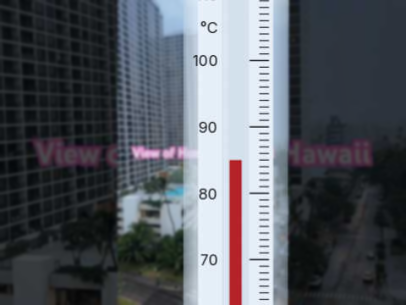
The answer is 85 °C
